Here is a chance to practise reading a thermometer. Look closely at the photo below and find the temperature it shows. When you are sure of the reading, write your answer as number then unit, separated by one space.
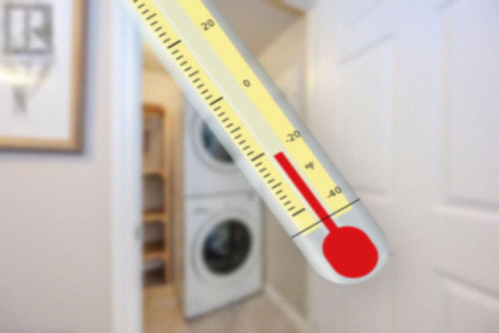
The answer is -22 °F
